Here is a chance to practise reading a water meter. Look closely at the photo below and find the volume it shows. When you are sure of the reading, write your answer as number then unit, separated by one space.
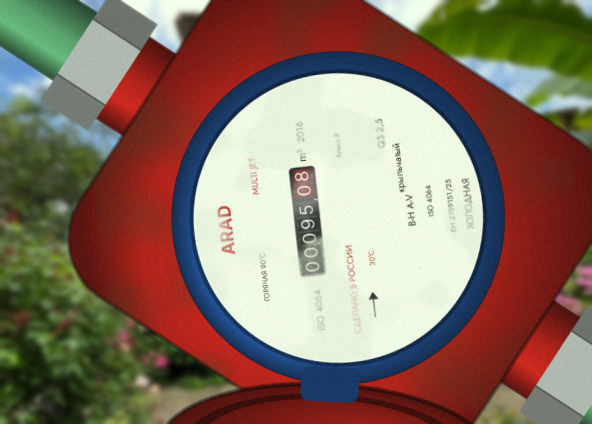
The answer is 95.08 m³
